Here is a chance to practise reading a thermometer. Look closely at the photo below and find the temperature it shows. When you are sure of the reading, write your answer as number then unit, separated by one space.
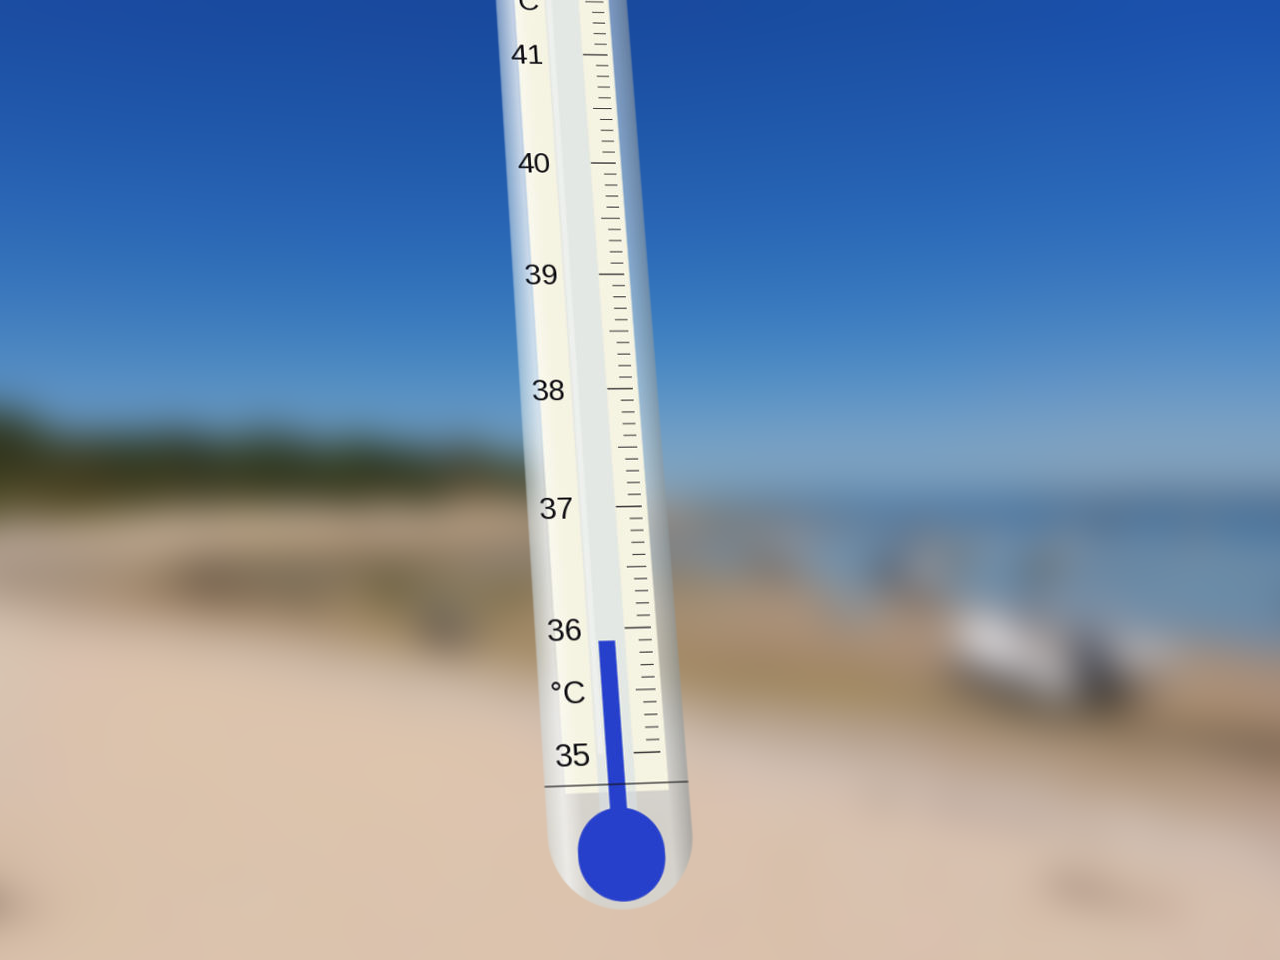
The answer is 35.9 °C
